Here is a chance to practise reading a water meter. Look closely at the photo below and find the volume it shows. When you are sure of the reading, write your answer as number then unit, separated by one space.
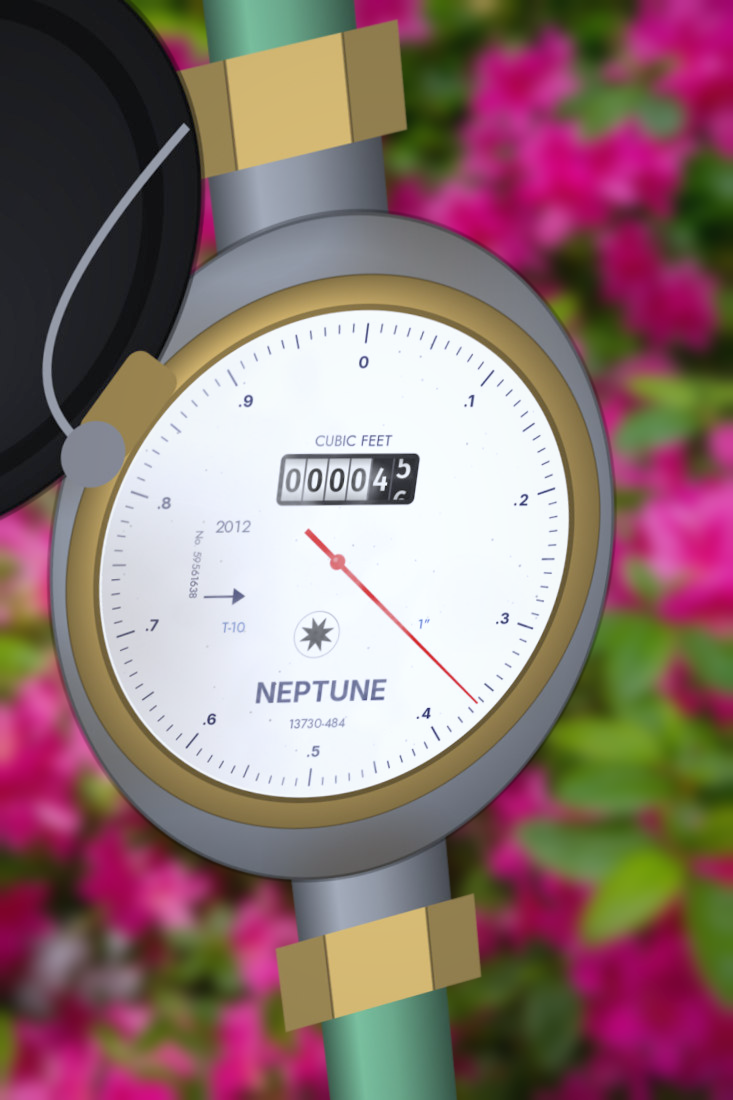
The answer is 45.36 ft³
